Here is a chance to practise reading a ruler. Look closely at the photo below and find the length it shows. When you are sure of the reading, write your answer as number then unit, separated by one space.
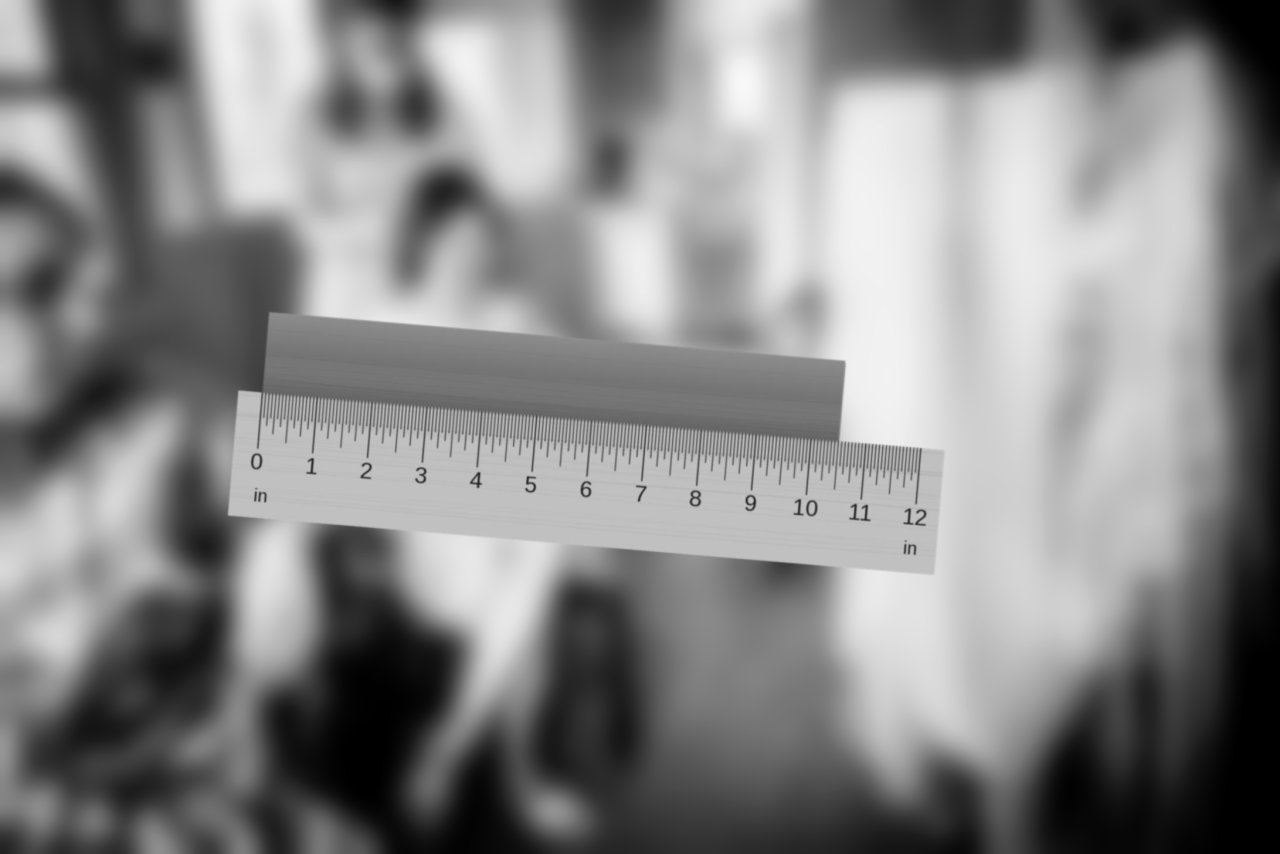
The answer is 10.5 in
